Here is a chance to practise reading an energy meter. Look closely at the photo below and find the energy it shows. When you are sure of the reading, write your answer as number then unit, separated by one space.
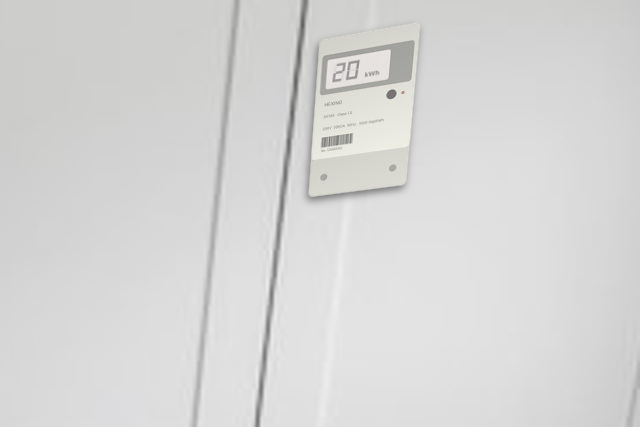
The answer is 20 kWh
